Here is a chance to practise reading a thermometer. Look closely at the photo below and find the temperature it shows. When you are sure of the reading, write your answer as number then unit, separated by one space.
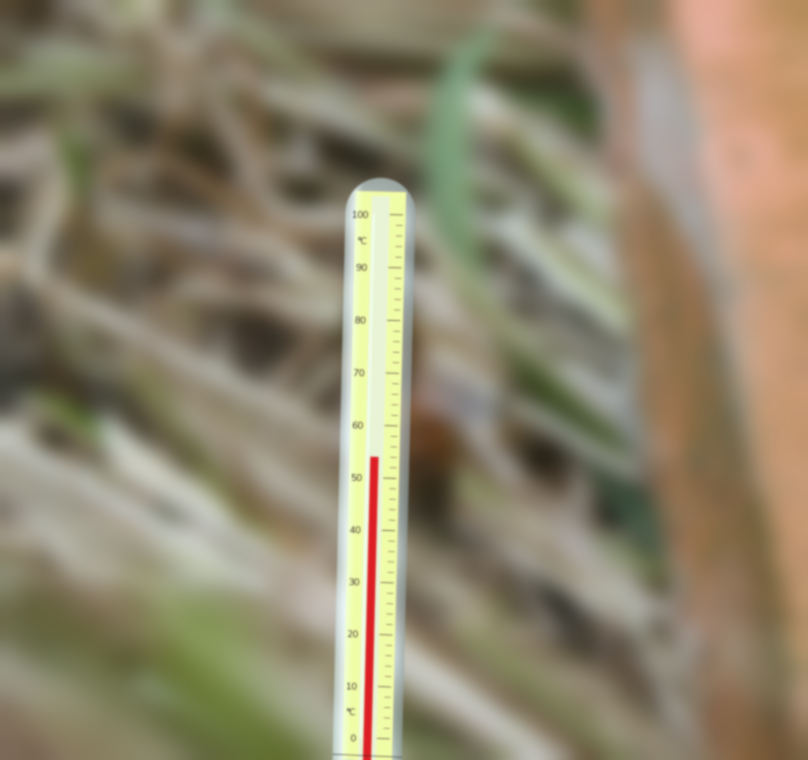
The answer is 54 °C
